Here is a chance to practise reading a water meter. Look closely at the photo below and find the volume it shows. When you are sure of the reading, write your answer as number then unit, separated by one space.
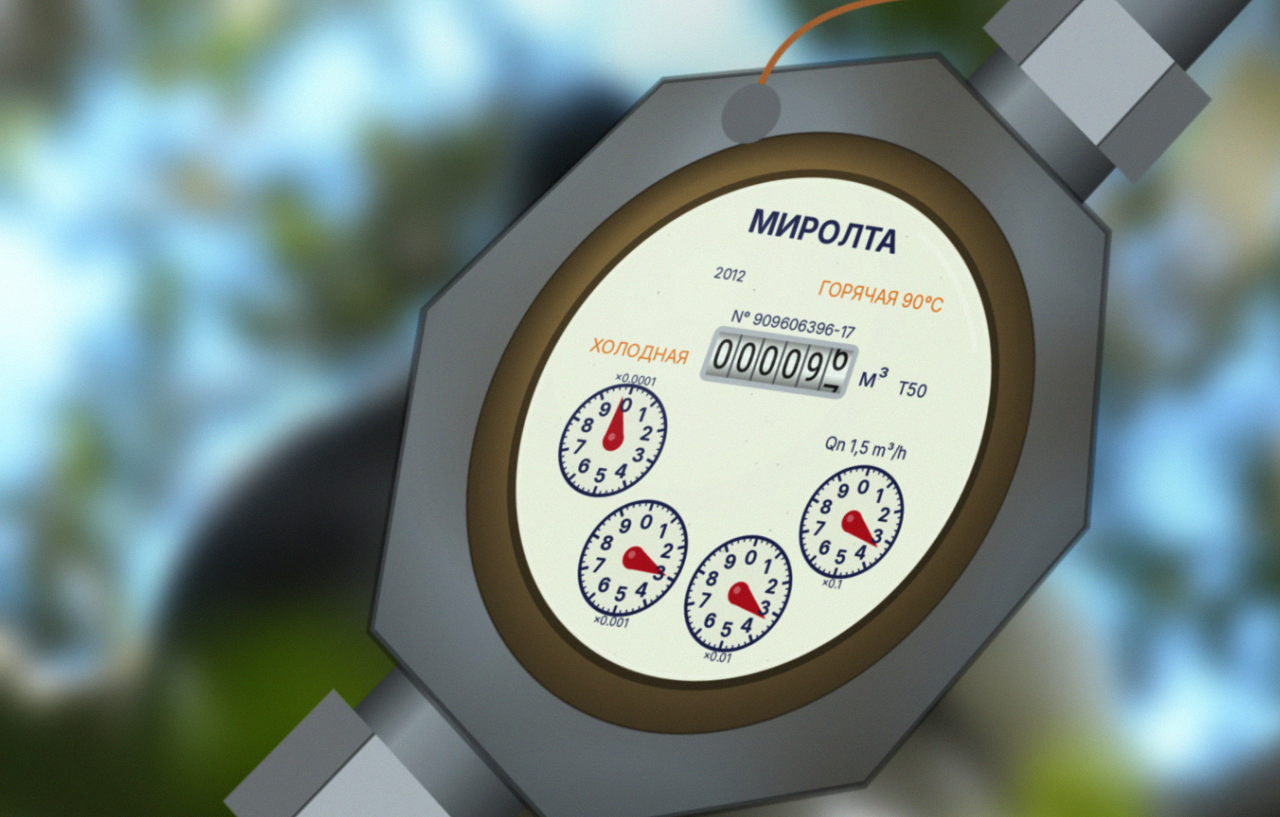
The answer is 96.3329 m³
